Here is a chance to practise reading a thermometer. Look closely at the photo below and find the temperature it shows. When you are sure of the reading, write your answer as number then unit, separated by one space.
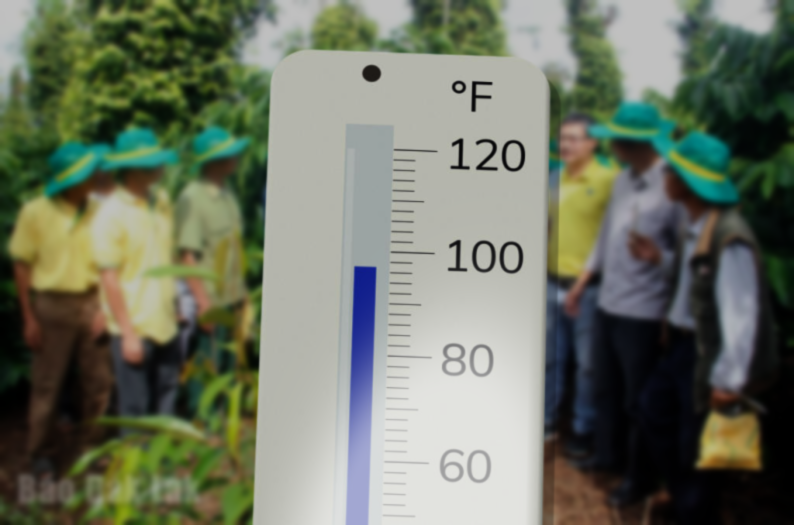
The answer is 97 °F
